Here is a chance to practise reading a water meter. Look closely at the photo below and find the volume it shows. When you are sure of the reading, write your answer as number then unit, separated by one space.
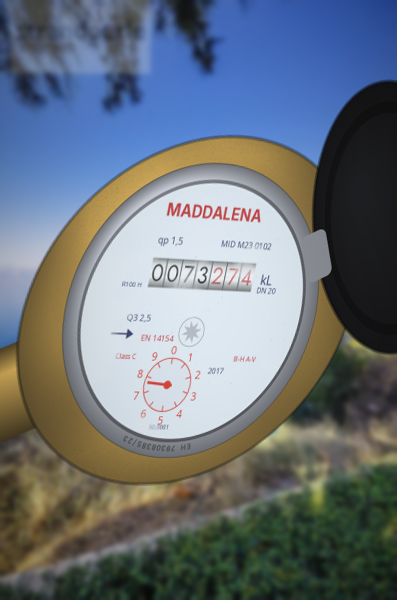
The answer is 73.2747 kL
